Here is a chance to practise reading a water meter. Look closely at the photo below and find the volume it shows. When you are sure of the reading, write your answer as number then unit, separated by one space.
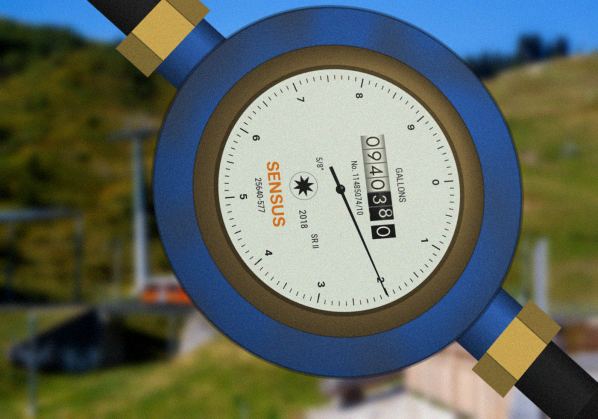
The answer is 940382.0 gal
